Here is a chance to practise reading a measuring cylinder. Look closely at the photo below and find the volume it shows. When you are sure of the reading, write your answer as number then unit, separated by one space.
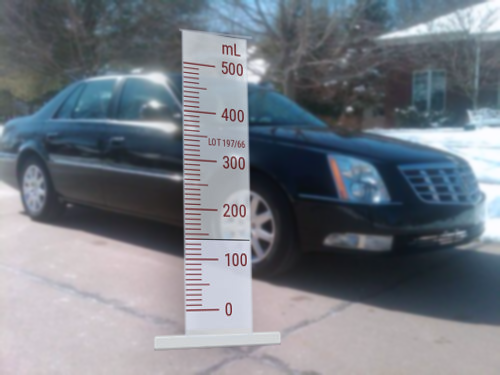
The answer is 140 mL
